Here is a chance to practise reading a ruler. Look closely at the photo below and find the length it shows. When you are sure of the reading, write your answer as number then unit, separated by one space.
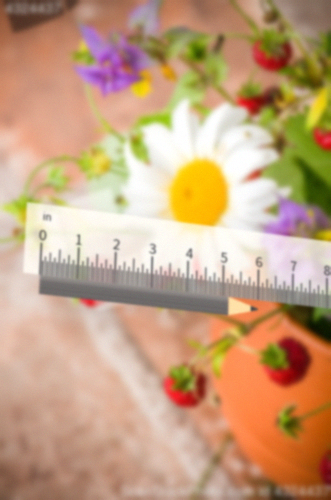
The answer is 6 in
